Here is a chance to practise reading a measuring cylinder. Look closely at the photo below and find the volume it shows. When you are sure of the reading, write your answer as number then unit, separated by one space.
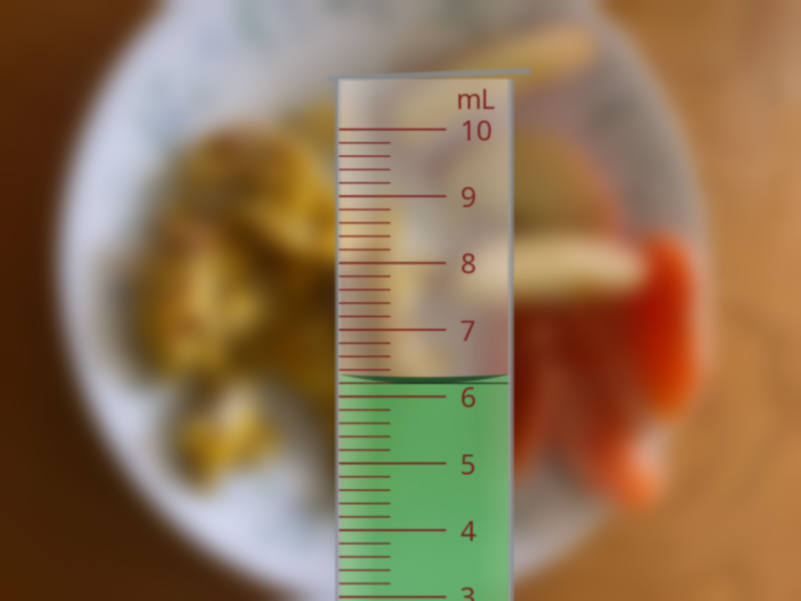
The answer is 6.2 mL
